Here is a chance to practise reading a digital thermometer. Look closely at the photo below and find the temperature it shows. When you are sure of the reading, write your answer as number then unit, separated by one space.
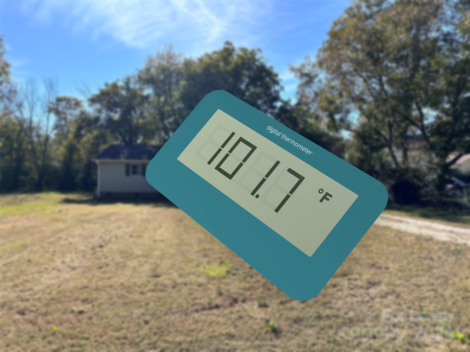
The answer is 101.7 °F
